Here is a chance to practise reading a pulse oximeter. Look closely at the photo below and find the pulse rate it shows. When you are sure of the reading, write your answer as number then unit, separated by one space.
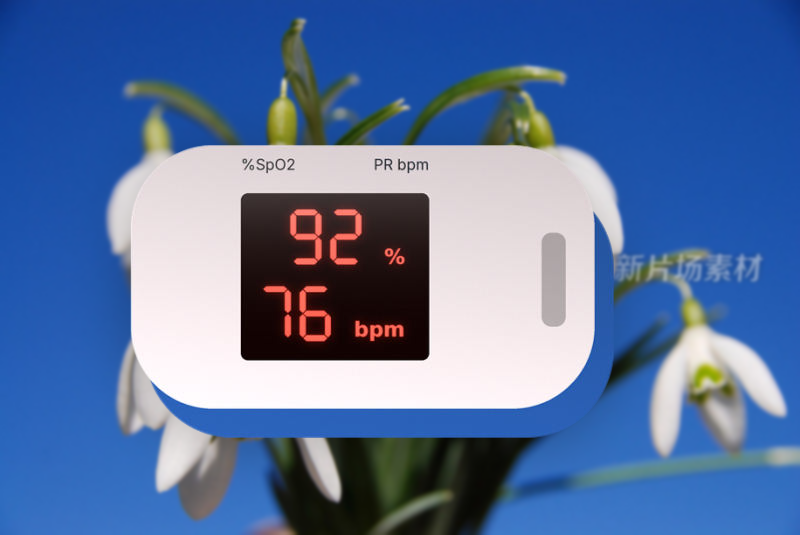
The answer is 76 bpm
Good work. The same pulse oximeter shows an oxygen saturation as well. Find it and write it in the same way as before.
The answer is 92 %
